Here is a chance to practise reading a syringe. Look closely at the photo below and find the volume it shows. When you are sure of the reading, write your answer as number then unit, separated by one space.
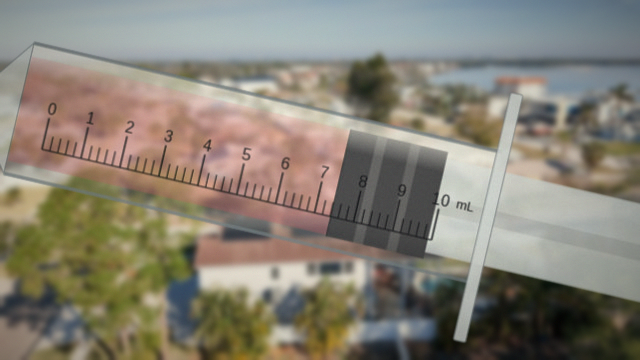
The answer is 7.4 mL
